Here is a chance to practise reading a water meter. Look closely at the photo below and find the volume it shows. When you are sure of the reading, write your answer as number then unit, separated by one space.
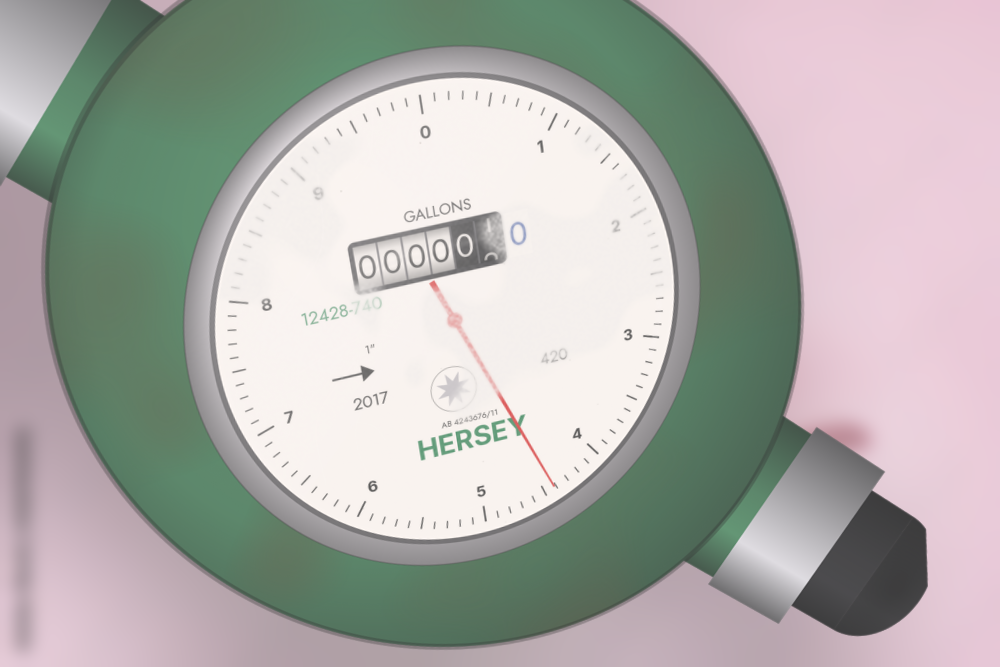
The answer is 14.4 gal
